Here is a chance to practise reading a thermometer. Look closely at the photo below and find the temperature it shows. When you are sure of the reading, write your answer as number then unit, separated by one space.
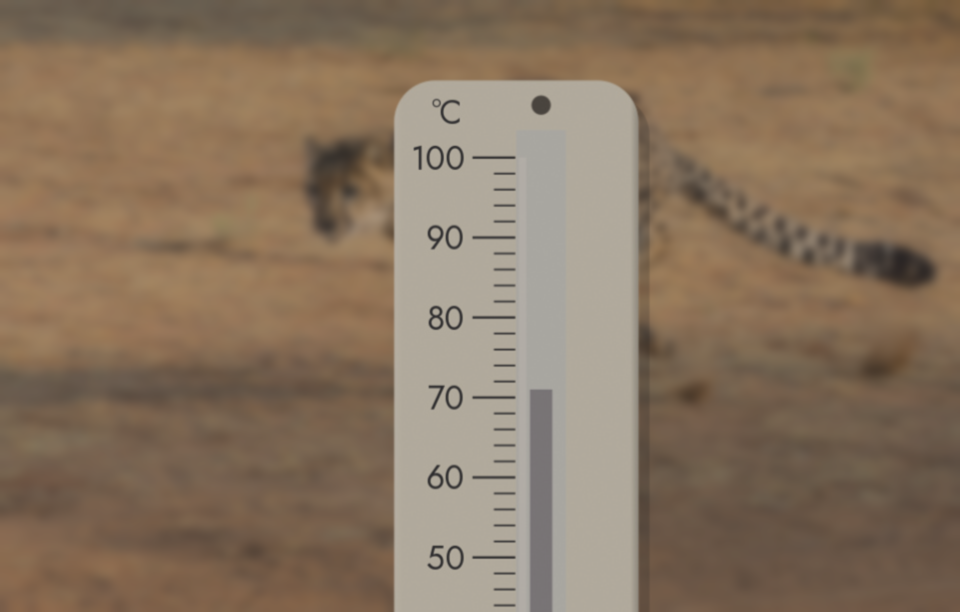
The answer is 71 °C
